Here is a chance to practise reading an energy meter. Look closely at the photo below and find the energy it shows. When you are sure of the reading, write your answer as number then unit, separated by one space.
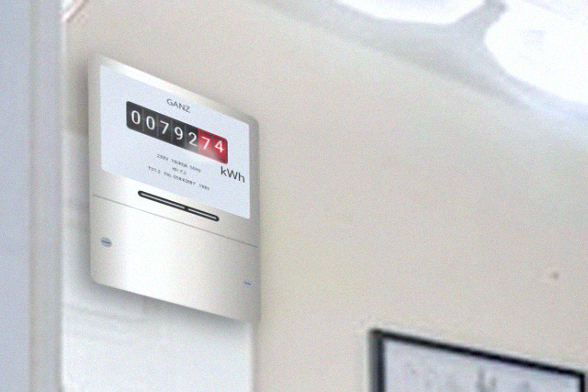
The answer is 792.74 kWh
